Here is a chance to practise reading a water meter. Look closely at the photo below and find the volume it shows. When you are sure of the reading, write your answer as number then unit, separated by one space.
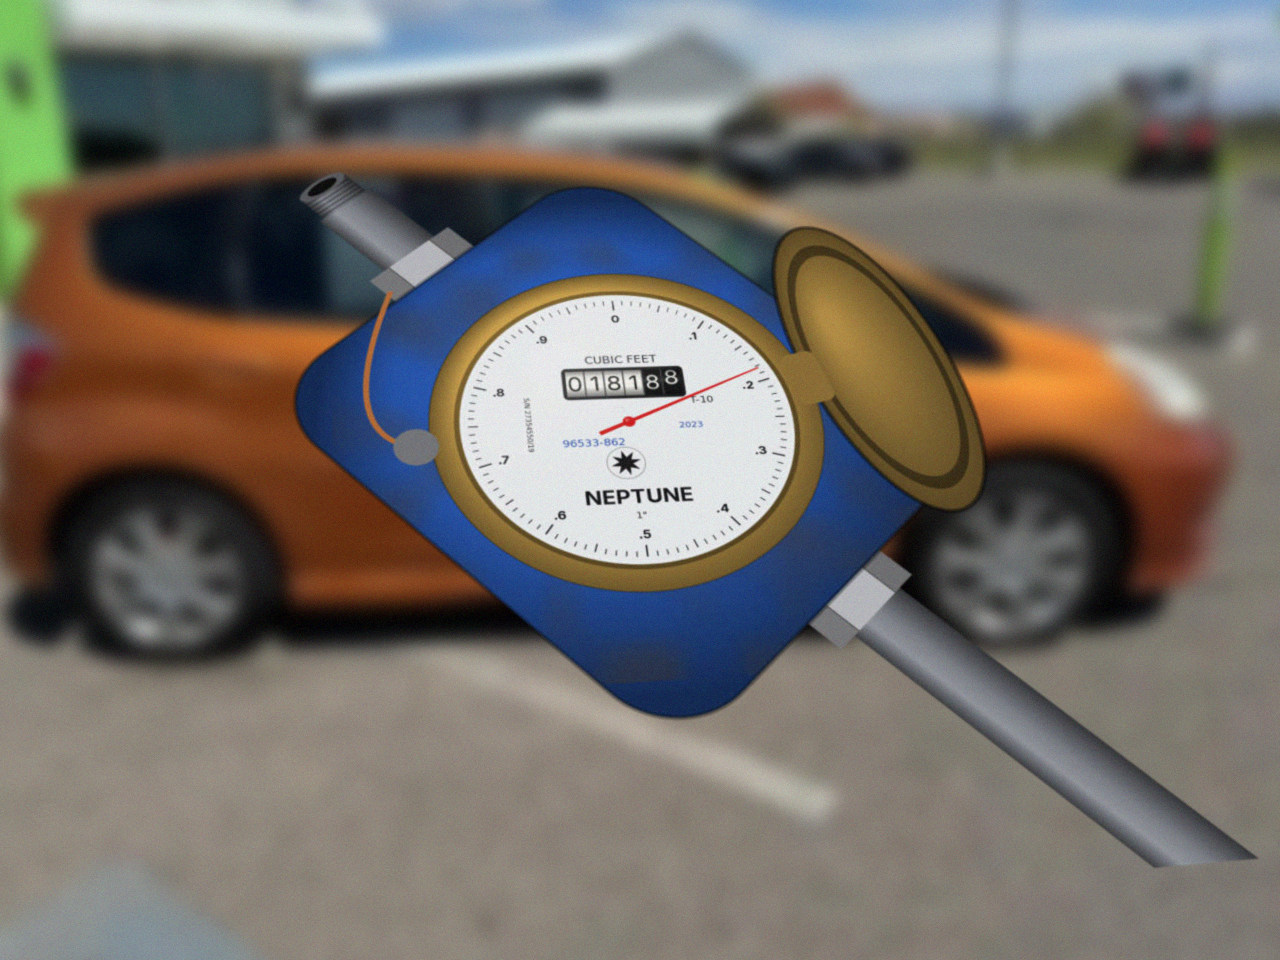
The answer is 18188.18 ft³
